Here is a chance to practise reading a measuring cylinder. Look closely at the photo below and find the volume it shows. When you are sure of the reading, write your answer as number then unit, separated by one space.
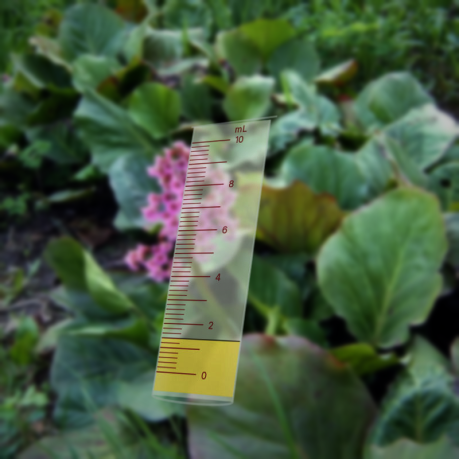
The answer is 1.4 mL
